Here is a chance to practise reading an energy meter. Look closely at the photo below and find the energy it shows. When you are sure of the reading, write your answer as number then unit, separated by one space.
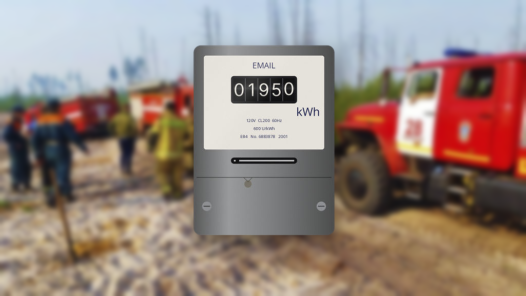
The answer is 1950 kWh
